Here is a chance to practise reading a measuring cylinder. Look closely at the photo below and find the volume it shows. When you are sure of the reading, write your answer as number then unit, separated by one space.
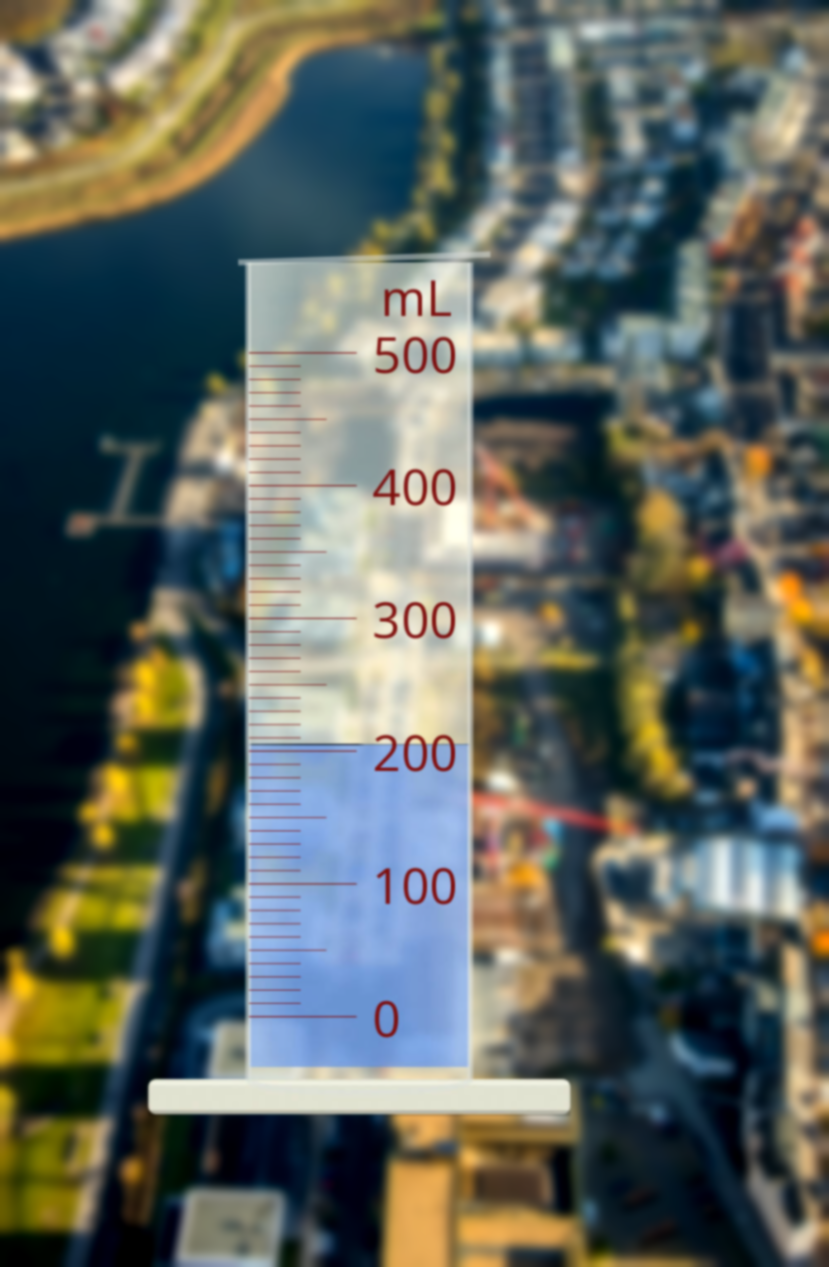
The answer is 205 mL
